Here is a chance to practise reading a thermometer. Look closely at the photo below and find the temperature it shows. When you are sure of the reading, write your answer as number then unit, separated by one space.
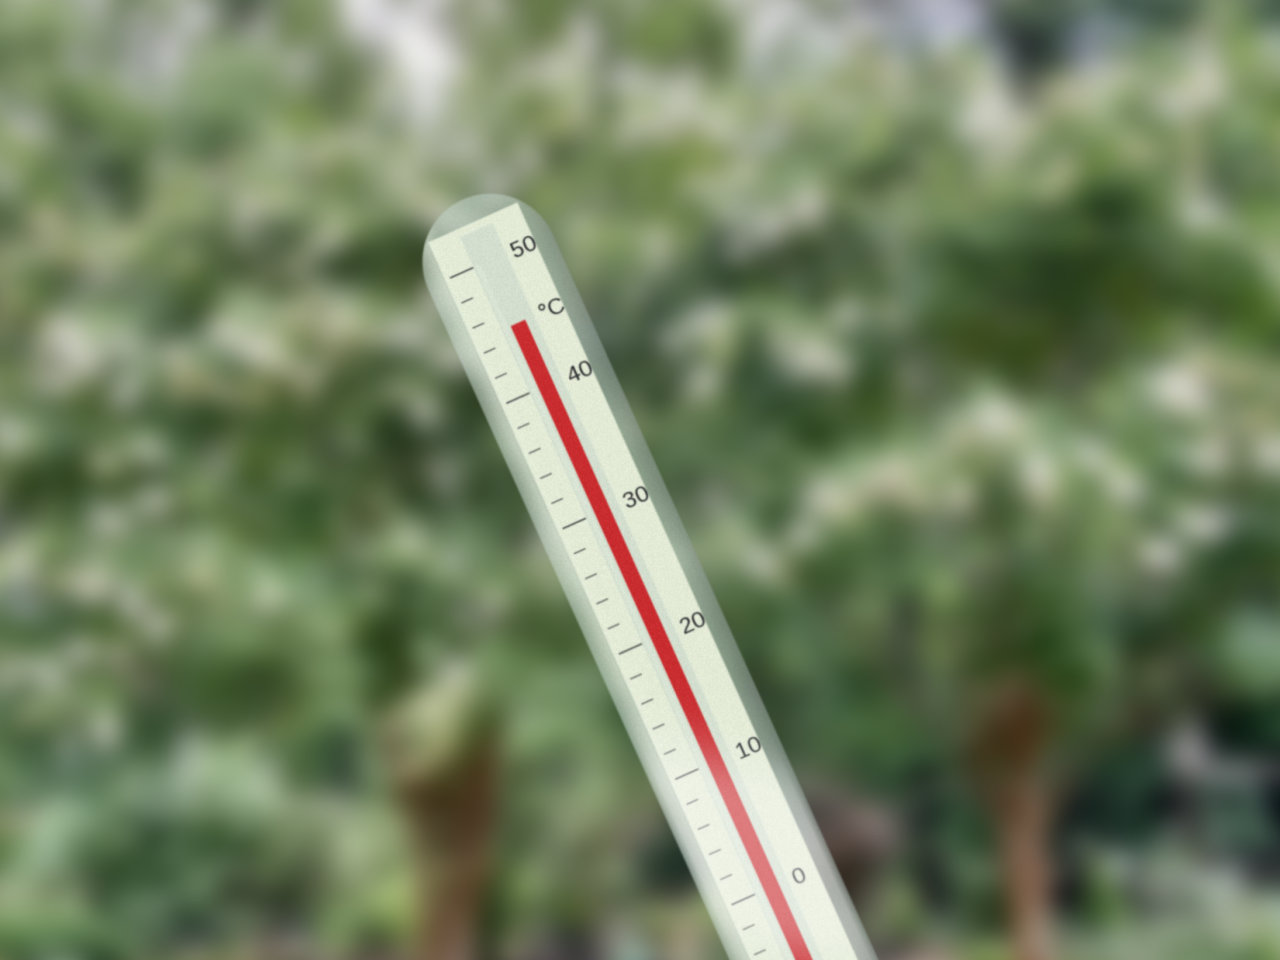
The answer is 45 °C
